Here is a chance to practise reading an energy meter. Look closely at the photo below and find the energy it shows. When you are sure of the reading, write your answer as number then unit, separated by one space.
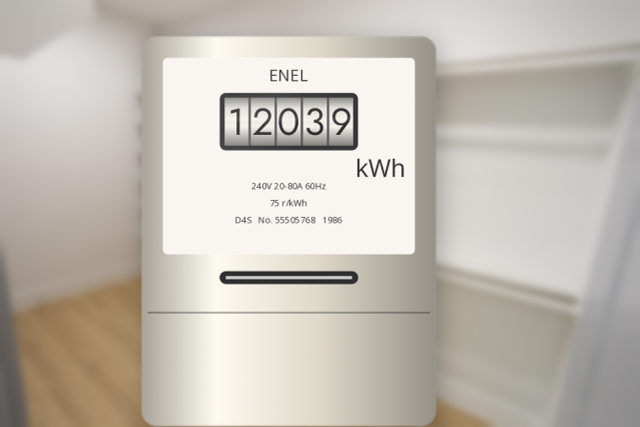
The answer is 12039 kWh
